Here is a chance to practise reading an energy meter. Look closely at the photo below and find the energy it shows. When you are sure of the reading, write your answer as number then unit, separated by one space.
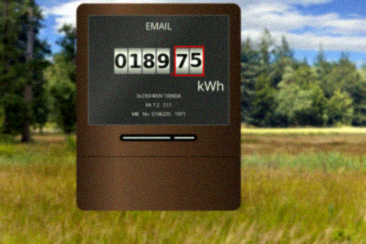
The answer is 189.75 kWh
